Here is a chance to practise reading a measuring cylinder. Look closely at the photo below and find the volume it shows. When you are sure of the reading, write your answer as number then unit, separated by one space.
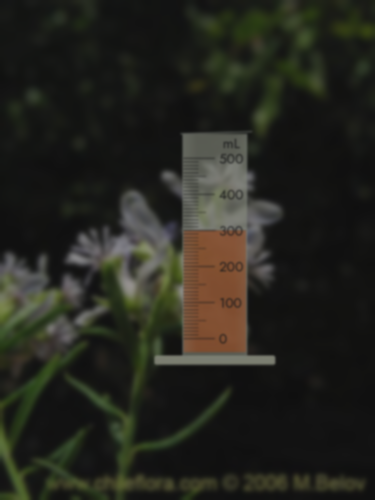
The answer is 300 mL
